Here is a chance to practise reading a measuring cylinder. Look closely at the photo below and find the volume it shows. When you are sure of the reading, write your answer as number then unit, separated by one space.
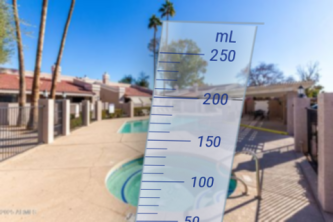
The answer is 200 mL
